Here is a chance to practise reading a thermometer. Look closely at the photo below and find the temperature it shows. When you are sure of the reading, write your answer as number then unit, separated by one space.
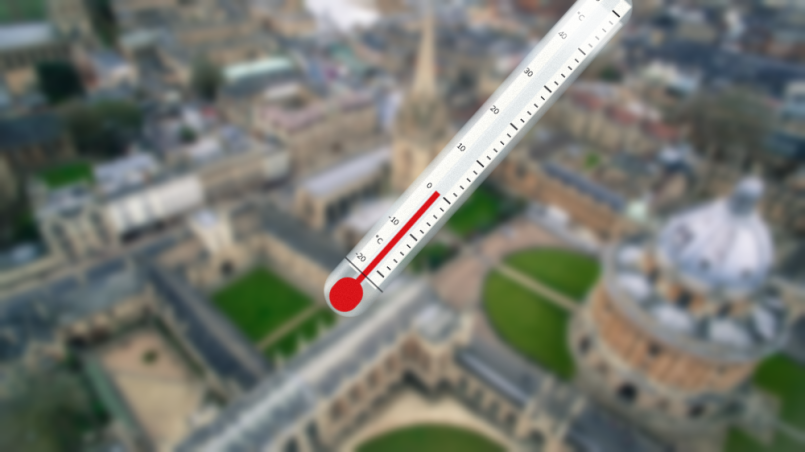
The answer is 0 °C
